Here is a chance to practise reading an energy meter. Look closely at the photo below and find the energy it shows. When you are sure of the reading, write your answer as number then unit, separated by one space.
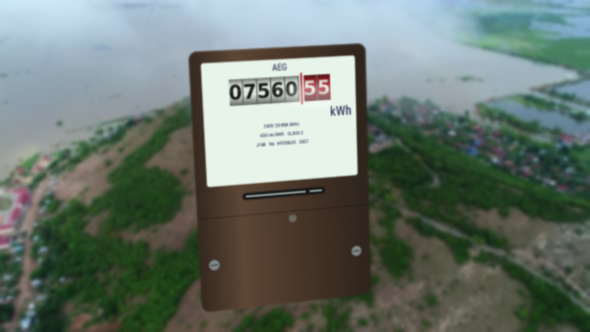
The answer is 7560.55 kWh
